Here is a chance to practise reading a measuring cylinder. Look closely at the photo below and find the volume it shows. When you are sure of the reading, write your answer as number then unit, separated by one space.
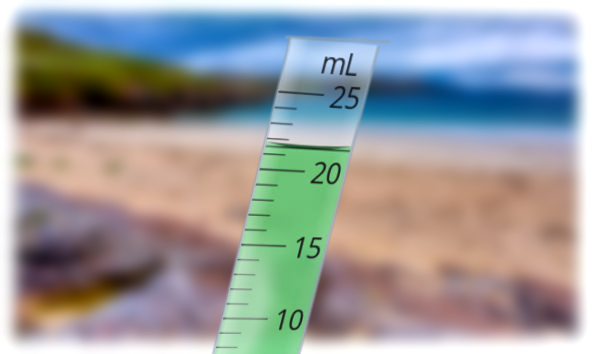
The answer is 21.5 mL
